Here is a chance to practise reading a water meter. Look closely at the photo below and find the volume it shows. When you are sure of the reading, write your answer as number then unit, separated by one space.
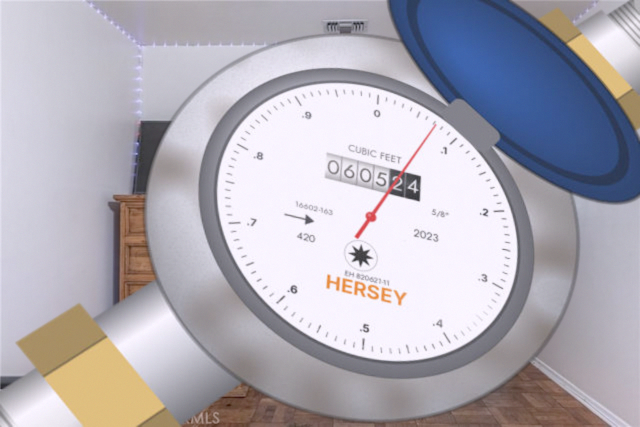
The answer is 60524.07 ft³
